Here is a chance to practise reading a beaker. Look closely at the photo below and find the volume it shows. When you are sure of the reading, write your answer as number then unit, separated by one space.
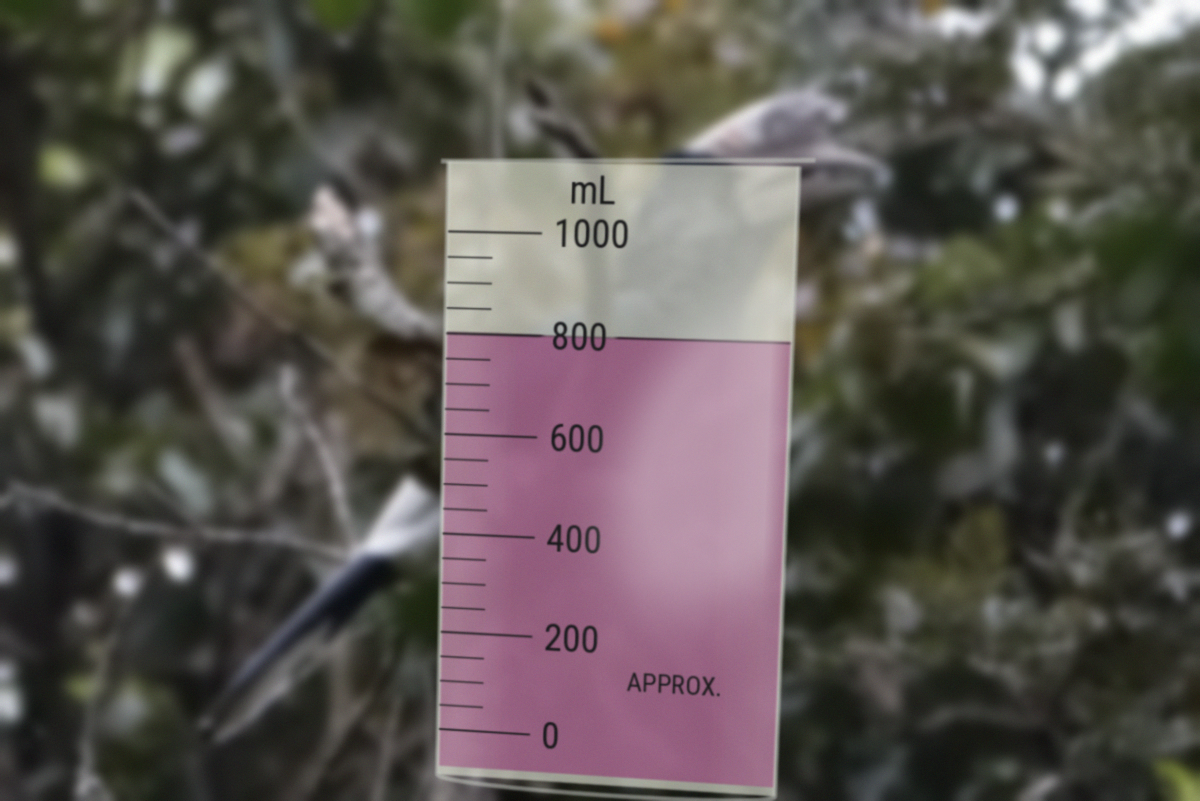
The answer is 800 mL
